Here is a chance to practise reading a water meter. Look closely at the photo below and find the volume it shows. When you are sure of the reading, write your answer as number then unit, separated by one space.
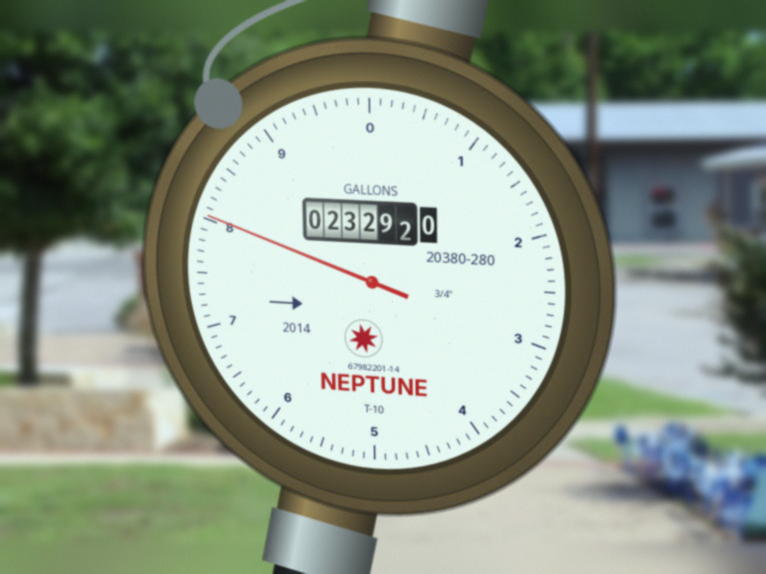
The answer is 232918.0 gal
